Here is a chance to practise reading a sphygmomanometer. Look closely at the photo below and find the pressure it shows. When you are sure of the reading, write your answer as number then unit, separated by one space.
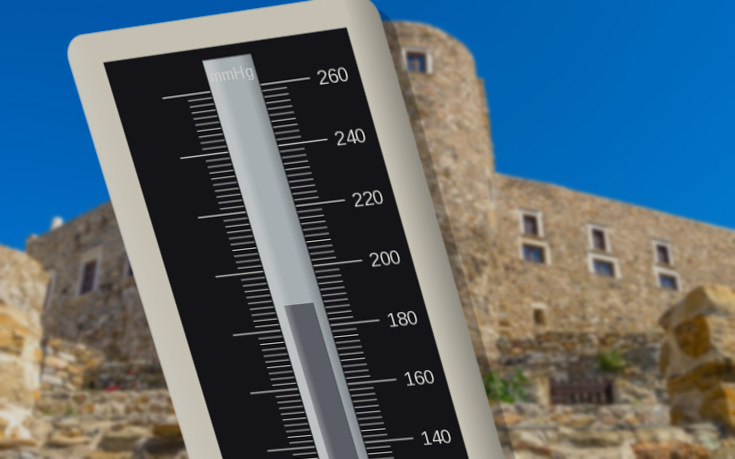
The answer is 188 mmHg
